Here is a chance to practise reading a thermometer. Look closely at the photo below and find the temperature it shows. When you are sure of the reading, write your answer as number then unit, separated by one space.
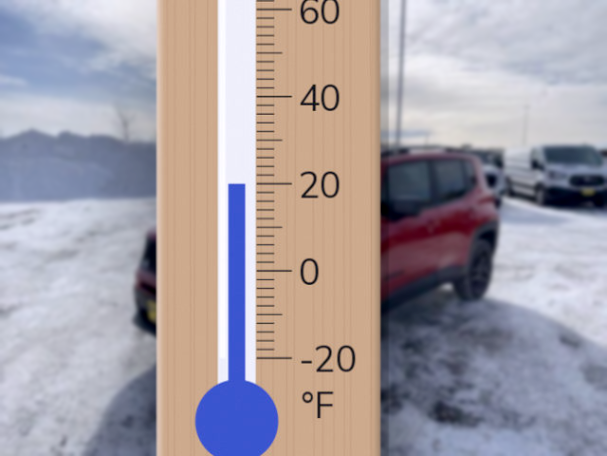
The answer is 20 °F
